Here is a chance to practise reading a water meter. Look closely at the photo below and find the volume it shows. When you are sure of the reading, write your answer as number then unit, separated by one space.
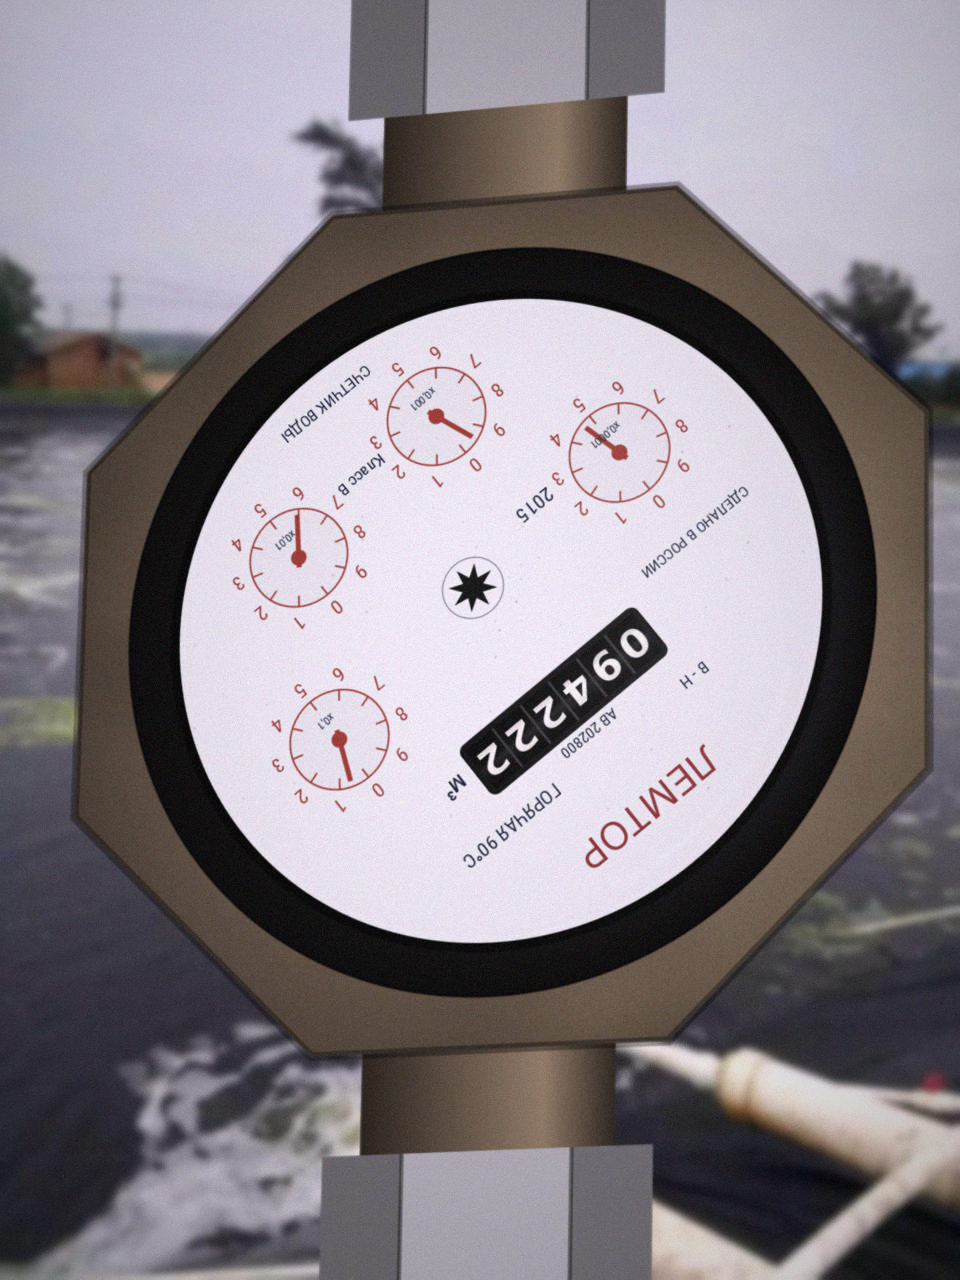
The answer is 94222.0594 m³
